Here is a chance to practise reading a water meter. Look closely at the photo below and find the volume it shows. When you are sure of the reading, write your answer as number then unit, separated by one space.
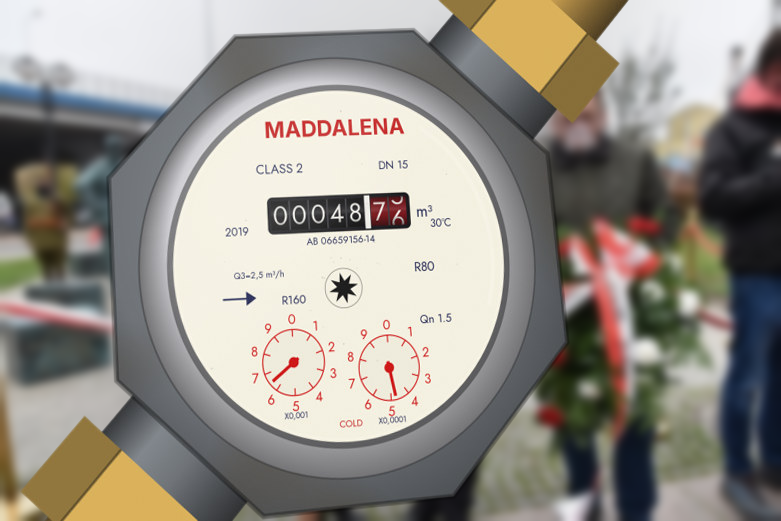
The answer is 48.7564 m³
